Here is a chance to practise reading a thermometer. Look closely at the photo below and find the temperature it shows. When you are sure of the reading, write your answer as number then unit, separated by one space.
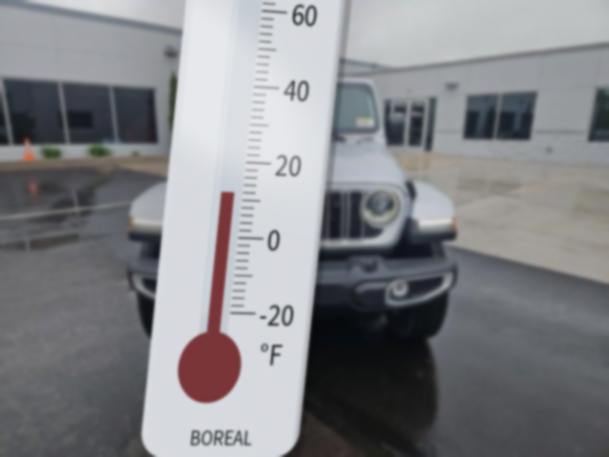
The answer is 12 °F
